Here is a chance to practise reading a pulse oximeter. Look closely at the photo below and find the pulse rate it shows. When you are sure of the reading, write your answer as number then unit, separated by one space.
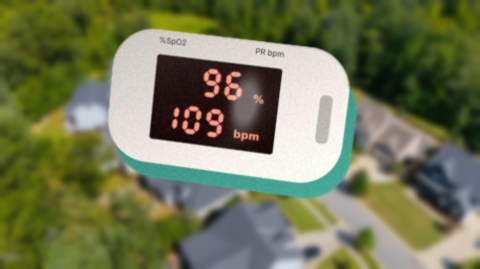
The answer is 109 bpm
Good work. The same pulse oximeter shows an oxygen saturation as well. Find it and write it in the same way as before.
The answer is 96 %
